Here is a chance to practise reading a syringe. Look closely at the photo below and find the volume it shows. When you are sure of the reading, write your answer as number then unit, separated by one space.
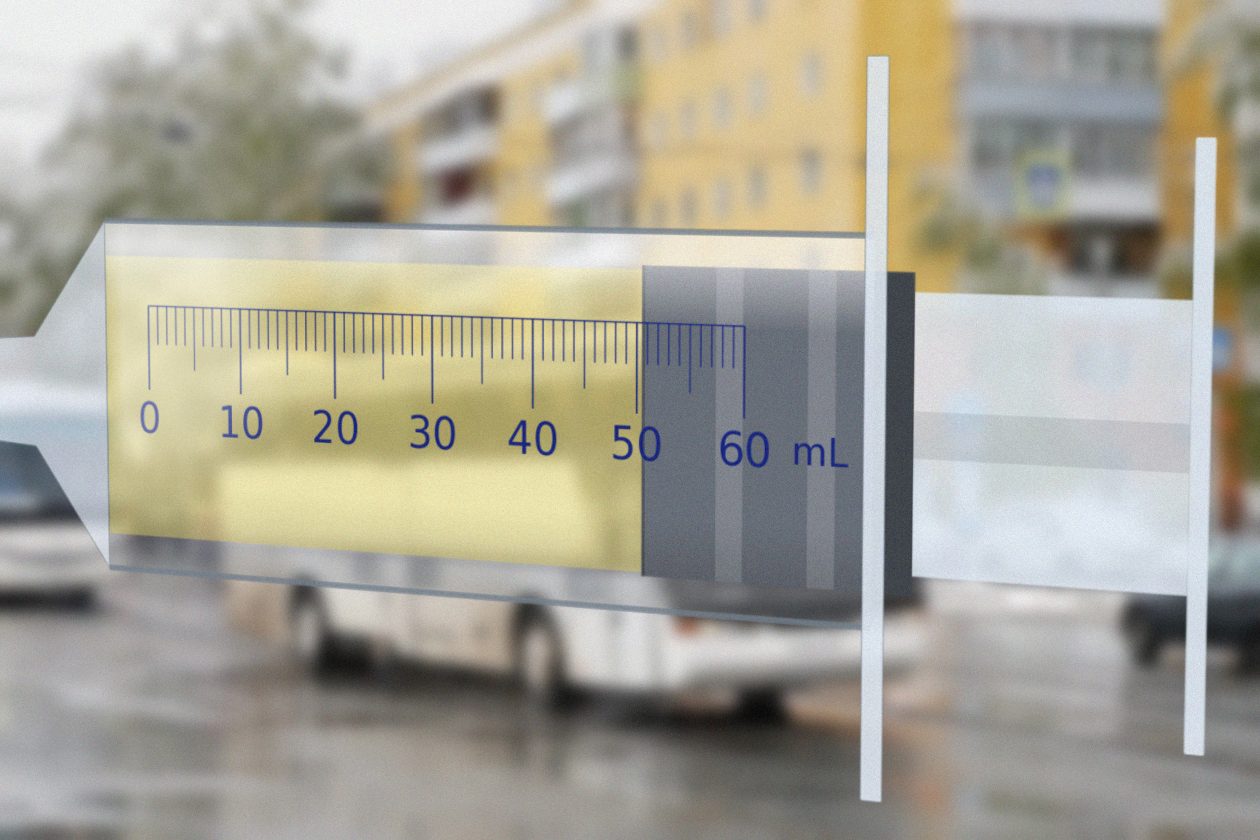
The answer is 50.5 mL
